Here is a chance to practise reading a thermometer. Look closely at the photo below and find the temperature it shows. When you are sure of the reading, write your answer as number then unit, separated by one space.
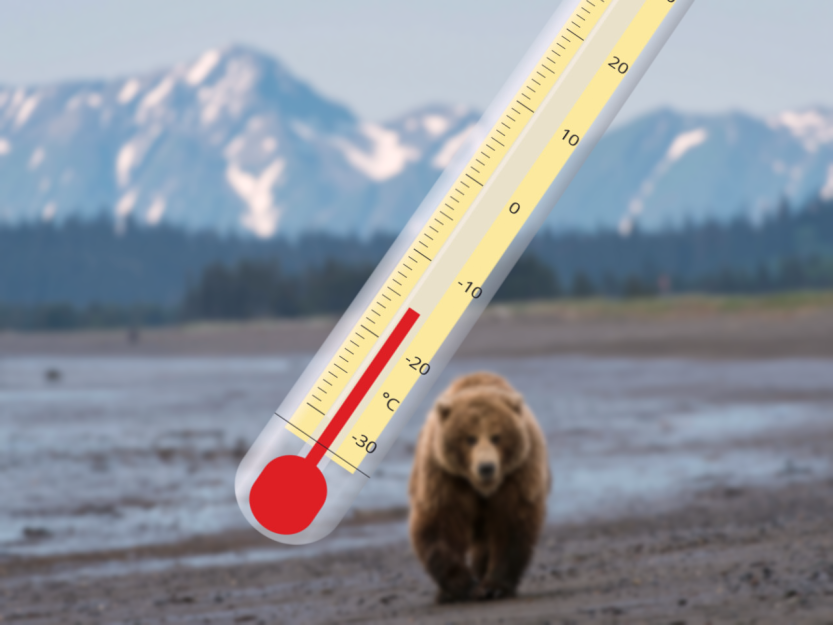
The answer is -15.5 °C
